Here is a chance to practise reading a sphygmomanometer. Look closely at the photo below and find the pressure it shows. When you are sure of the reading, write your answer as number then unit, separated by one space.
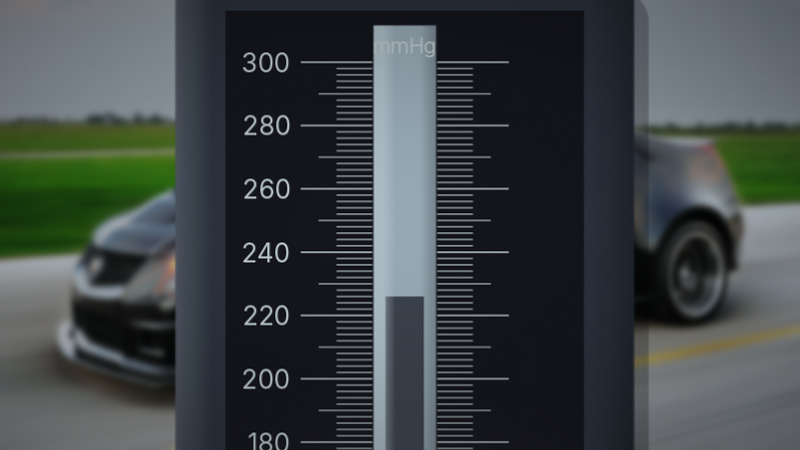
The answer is 226 mmHg
